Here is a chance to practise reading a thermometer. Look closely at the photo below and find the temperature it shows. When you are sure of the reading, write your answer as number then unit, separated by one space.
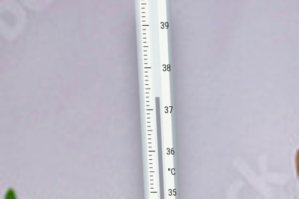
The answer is 37.3 °C
